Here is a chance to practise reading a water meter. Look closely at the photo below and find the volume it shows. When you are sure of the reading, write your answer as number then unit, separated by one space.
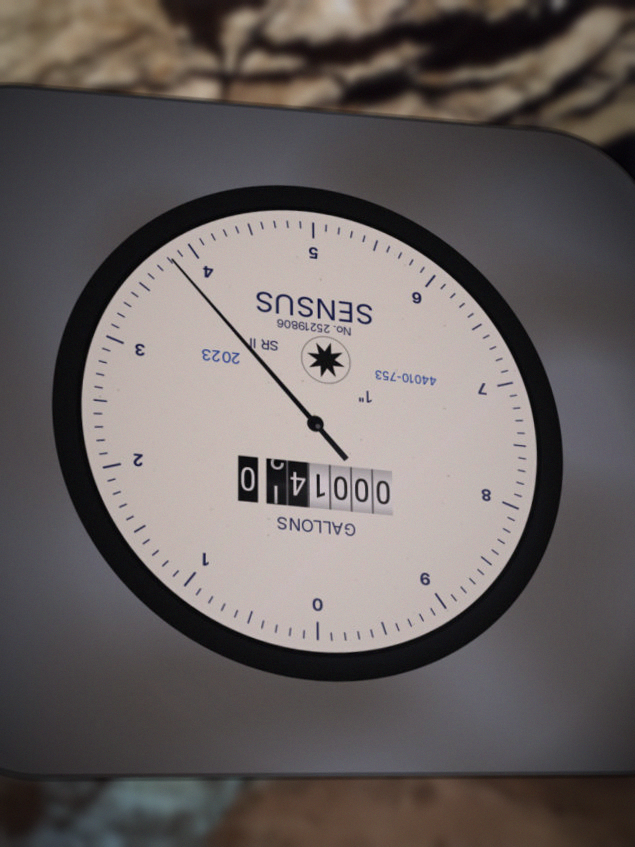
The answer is 1413.8 gal
